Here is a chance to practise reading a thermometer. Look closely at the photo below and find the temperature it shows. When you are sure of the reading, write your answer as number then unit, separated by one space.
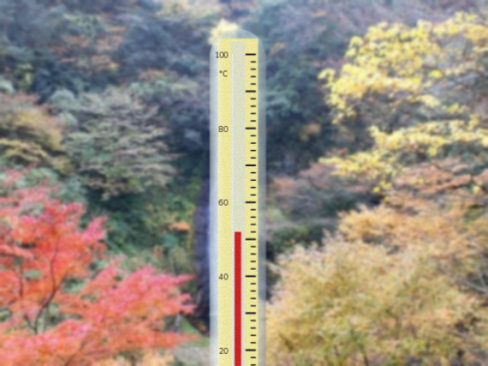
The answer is 52 °C
